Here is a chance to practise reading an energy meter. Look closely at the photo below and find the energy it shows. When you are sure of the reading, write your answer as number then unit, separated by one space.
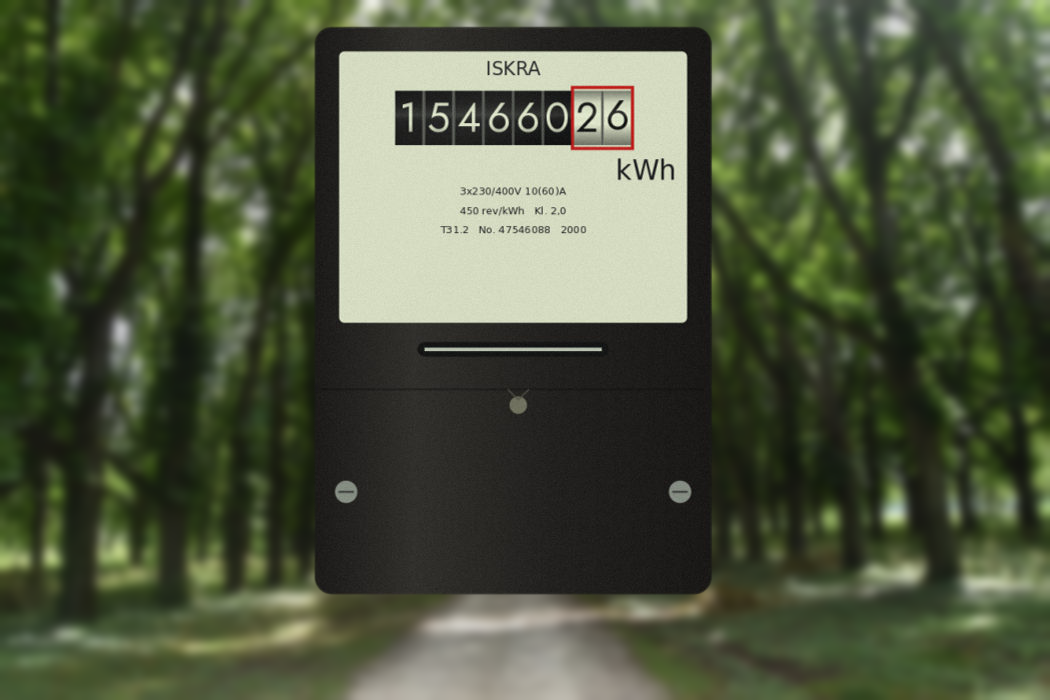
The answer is 154660.26 kWh
